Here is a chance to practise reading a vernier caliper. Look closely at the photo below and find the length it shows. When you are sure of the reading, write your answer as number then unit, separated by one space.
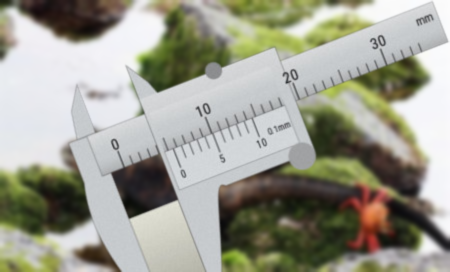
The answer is 5.6 mm
